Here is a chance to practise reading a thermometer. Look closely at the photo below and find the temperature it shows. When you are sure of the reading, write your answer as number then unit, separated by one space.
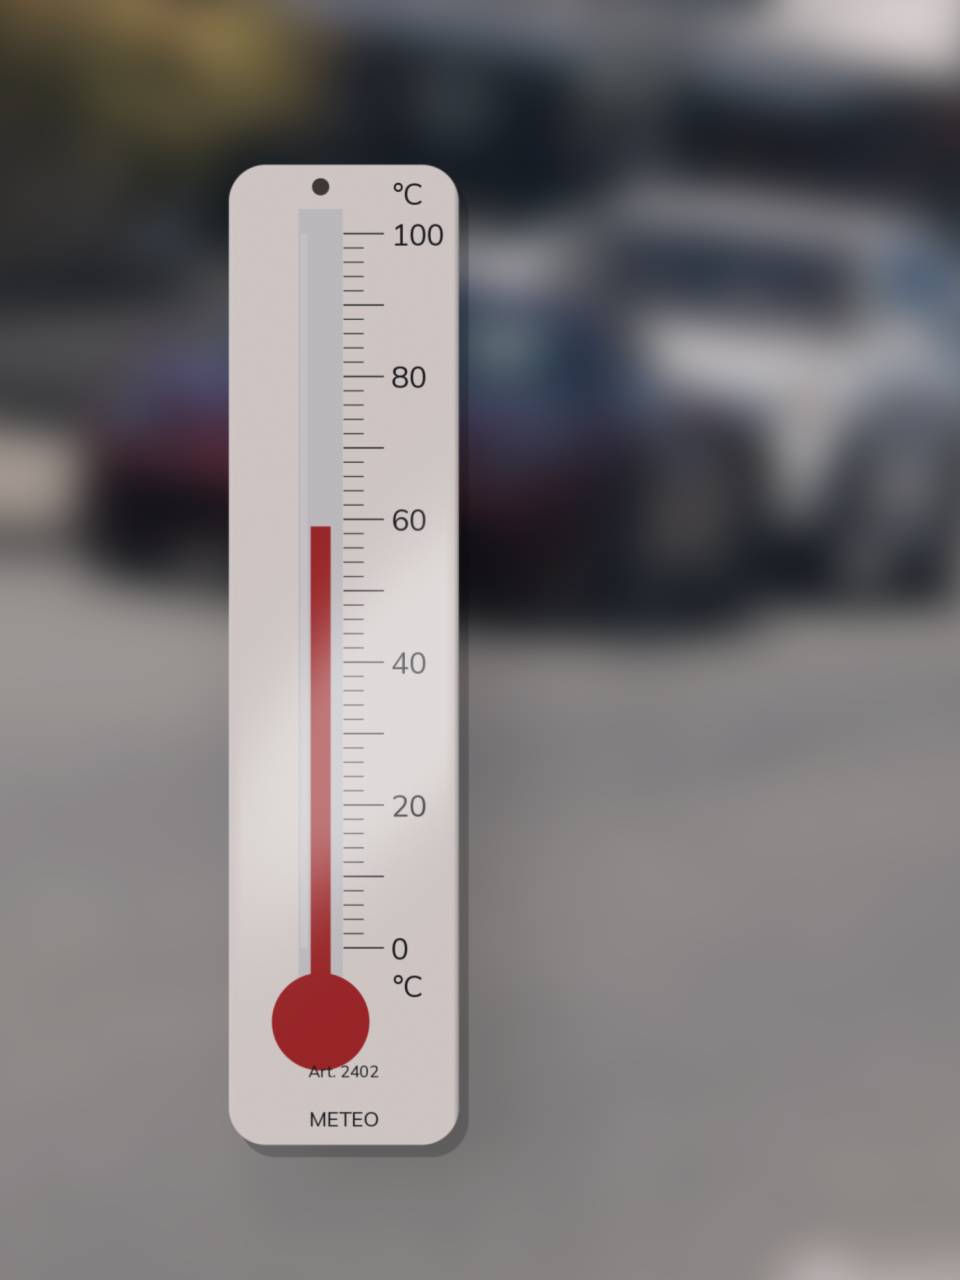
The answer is 59 °C
